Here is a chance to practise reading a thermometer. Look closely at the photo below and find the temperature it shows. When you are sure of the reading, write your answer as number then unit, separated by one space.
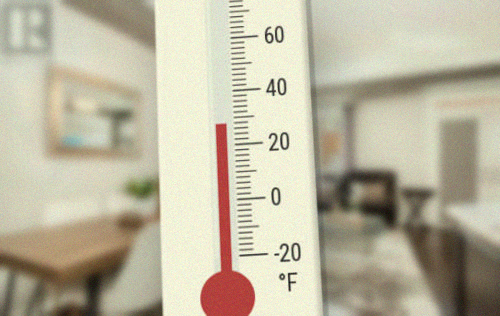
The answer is 28 °F
